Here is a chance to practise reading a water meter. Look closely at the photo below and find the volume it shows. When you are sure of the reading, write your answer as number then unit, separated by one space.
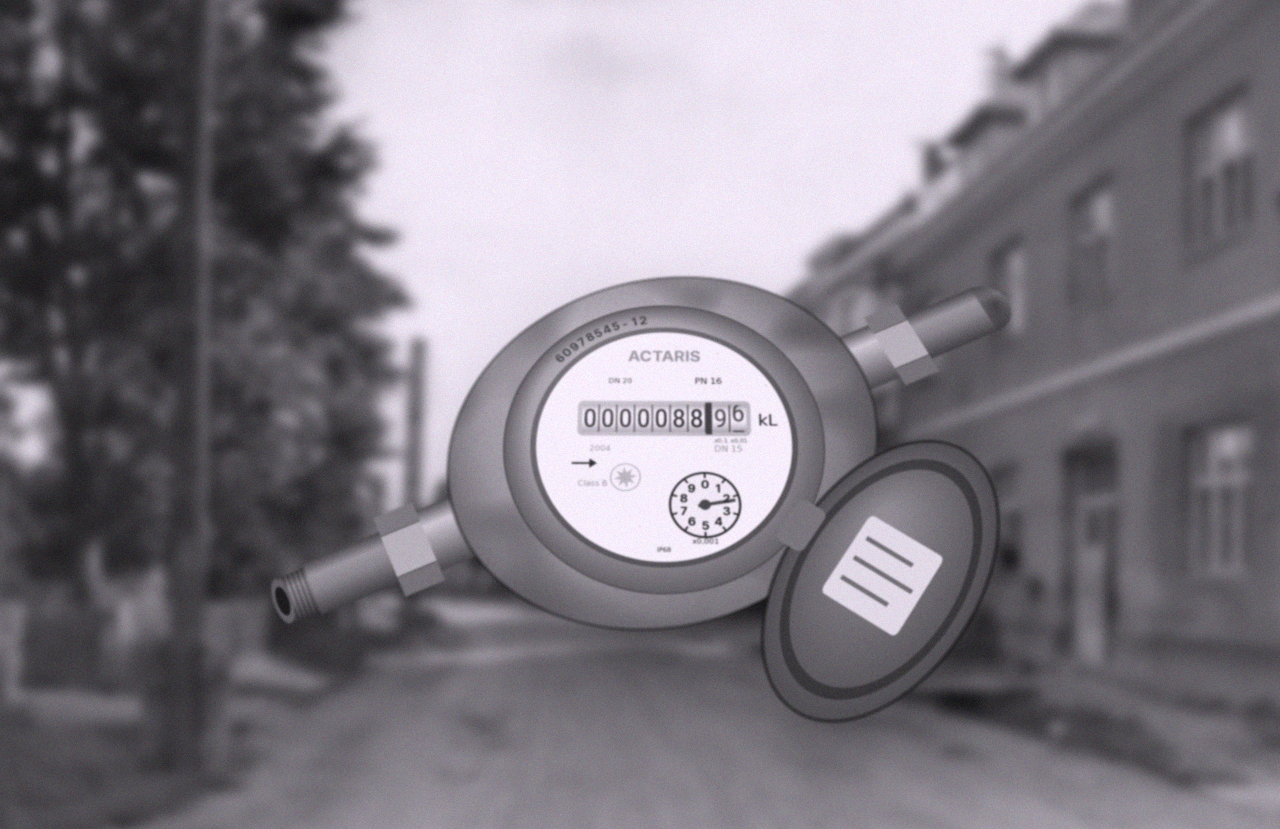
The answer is 88.962 kL
